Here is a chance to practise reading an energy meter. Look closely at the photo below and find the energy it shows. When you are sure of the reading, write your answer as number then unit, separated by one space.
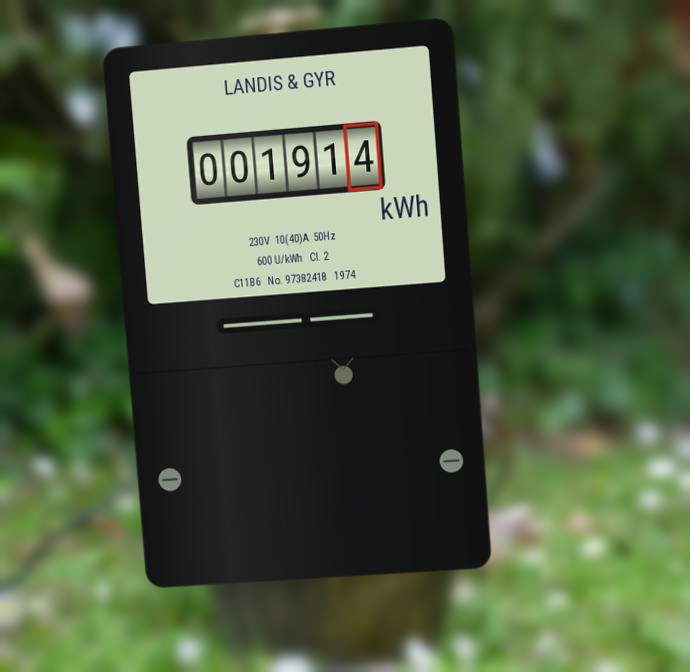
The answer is 191.4 kWh
